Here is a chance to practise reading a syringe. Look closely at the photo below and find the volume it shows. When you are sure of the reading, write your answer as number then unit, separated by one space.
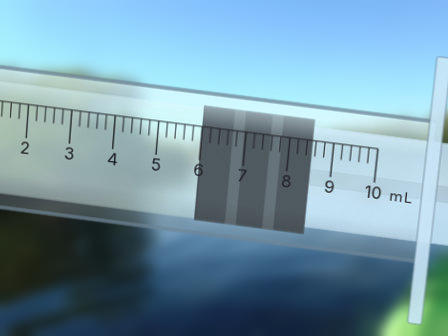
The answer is 6 mL
